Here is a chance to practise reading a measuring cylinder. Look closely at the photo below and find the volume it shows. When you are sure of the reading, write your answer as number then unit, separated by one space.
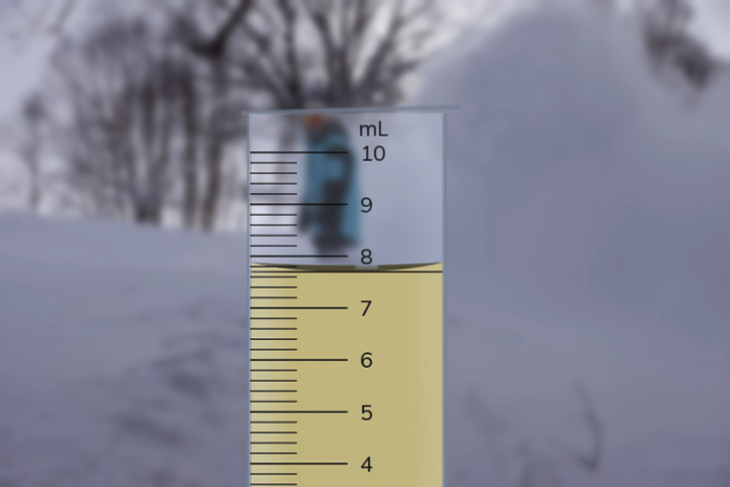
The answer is 7.7 mL
